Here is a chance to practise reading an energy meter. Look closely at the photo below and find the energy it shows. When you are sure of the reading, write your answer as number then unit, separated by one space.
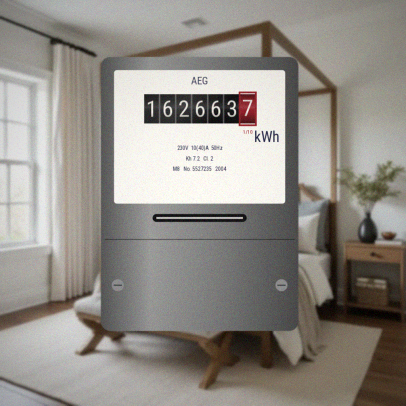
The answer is 162663.7 kWh
